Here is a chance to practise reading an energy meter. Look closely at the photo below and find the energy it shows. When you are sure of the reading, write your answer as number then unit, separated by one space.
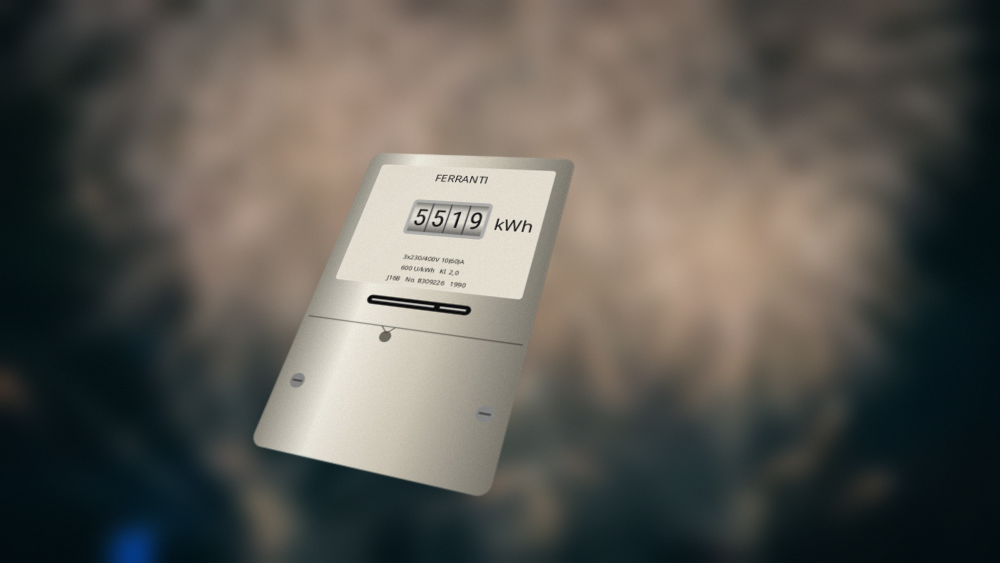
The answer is 5519 kWh
